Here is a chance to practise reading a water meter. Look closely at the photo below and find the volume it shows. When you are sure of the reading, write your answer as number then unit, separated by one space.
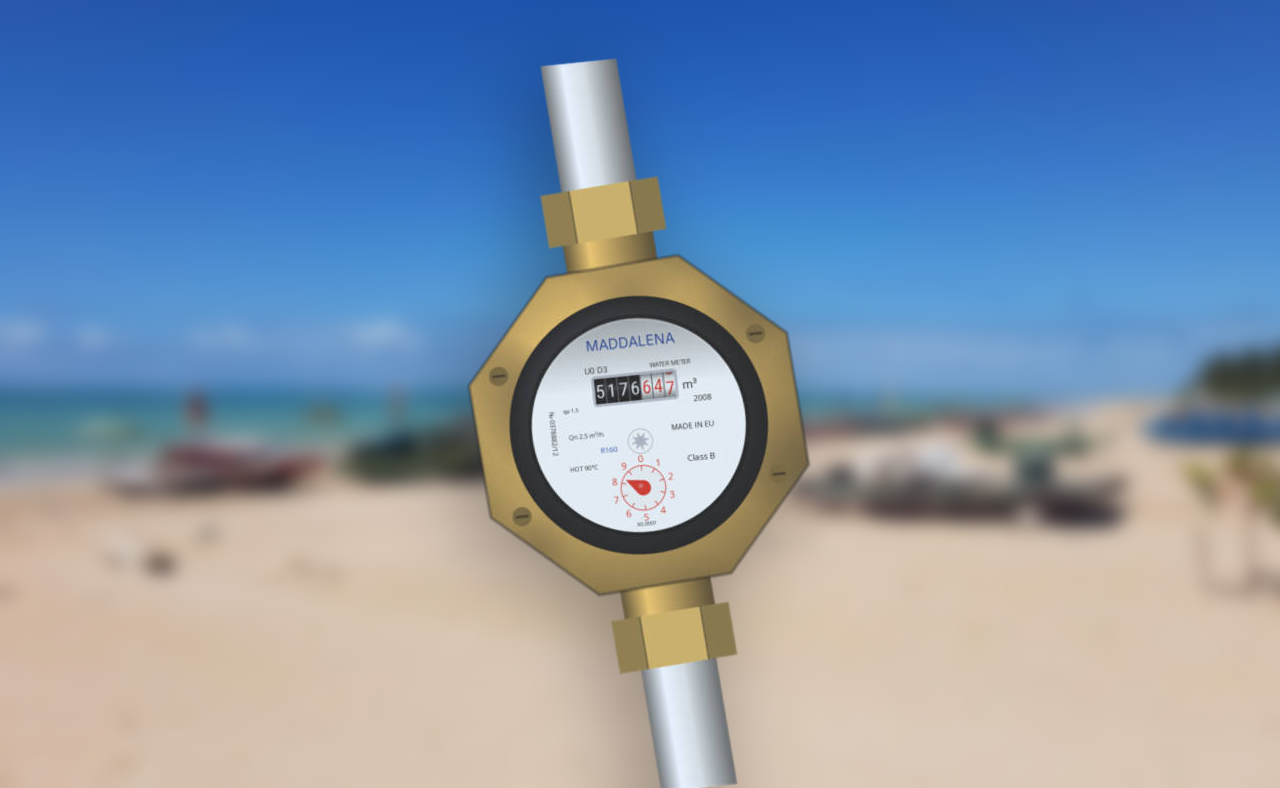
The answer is 5176.6468 m³
